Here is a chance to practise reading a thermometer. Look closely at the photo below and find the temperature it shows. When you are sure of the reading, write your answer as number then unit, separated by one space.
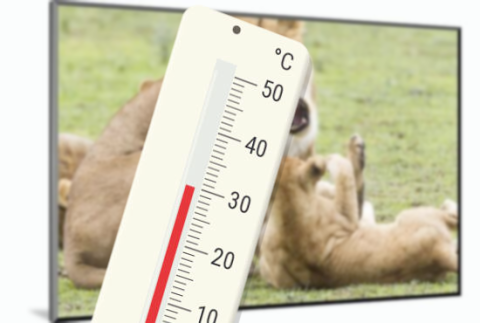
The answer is 30 °C
